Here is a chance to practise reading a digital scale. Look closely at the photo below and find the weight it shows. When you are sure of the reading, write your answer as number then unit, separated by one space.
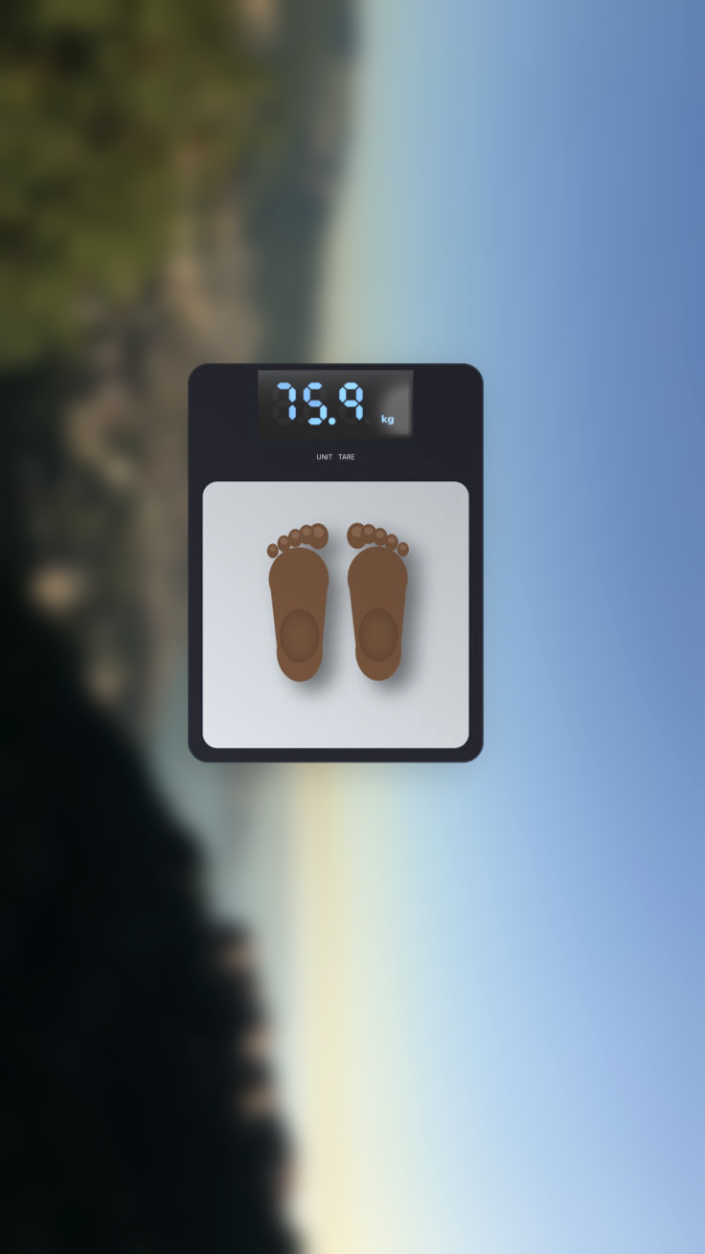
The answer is 75.9 kg
